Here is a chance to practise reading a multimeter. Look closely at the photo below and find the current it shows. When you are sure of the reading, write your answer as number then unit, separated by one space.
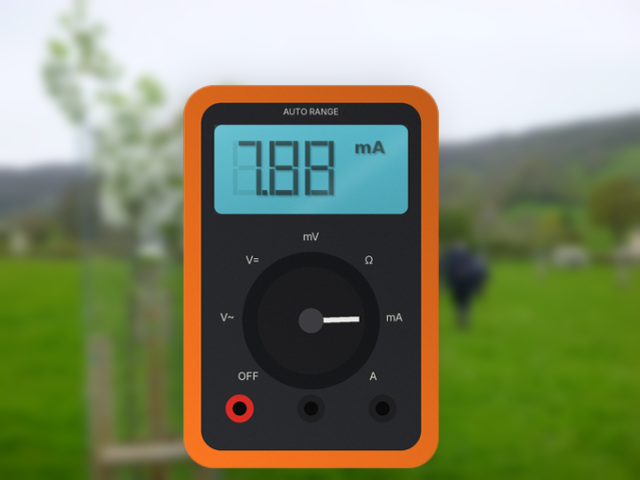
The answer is 7.88 mA
